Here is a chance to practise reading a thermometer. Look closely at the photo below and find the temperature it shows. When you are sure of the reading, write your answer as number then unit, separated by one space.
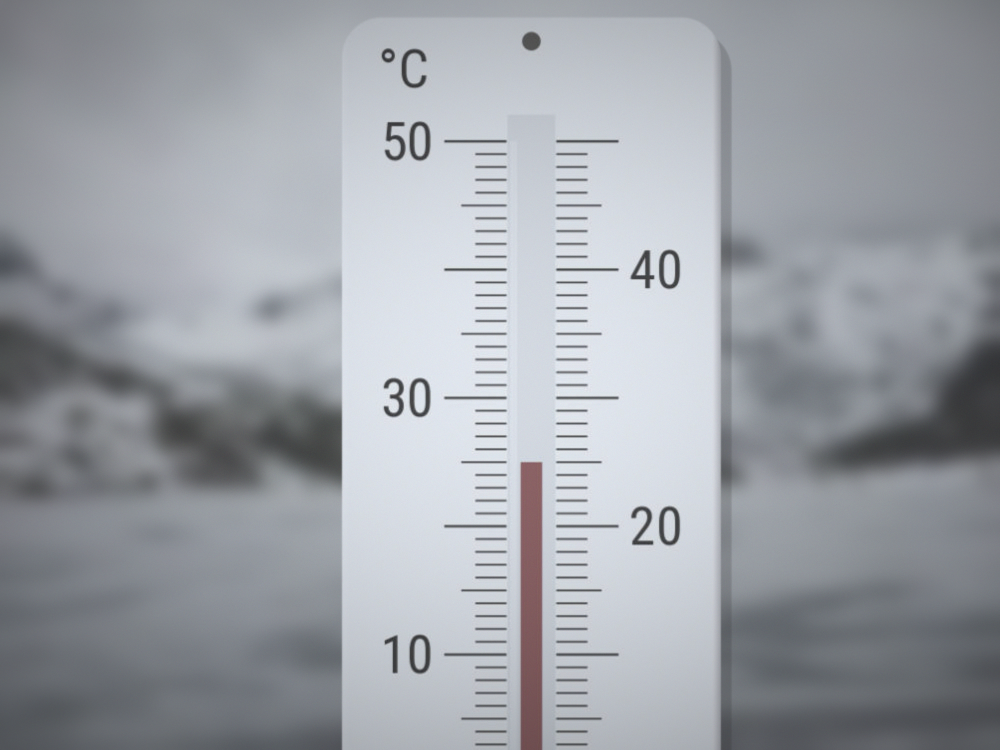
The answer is 25 °C
